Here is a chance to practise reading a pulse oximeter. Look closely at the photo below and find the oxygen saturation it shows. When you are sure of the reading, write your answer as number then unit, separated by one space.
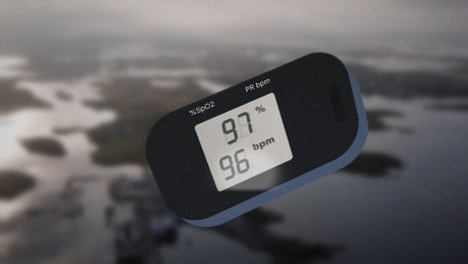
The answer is 97 %
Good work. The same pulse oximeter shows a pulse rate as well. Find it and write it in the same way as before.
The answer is 96 bpm
